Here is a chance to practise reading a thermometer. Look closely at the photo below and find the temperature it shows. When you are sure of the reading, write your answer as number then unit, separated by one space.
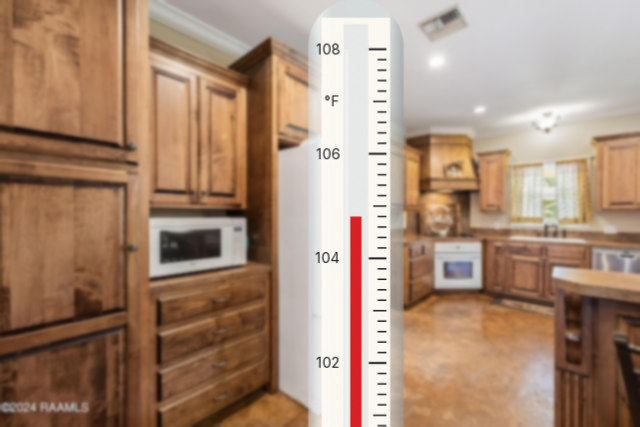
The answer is 104.8 °F
